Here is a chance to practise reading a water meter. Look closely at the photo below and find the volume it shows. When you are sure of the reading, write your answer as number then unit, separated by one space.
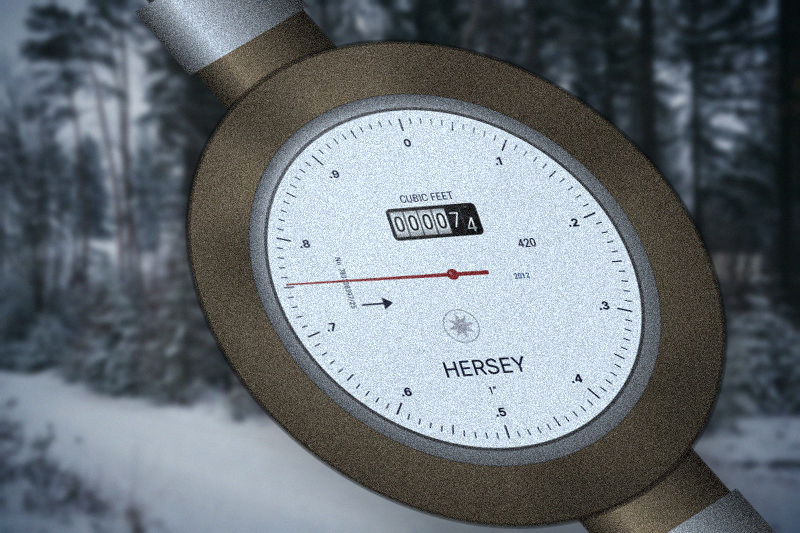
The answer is 73.75 ft³
